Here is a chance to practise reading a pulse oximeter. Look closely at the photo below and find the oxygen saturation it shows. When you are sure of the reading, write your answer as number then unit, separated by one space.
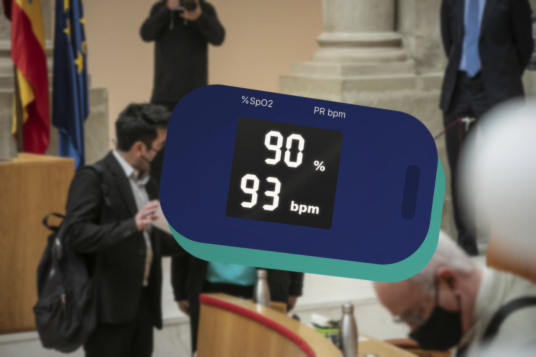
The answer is 90 %
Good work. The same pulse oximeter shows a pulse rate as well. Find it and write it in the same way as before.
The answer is 93 bpm
